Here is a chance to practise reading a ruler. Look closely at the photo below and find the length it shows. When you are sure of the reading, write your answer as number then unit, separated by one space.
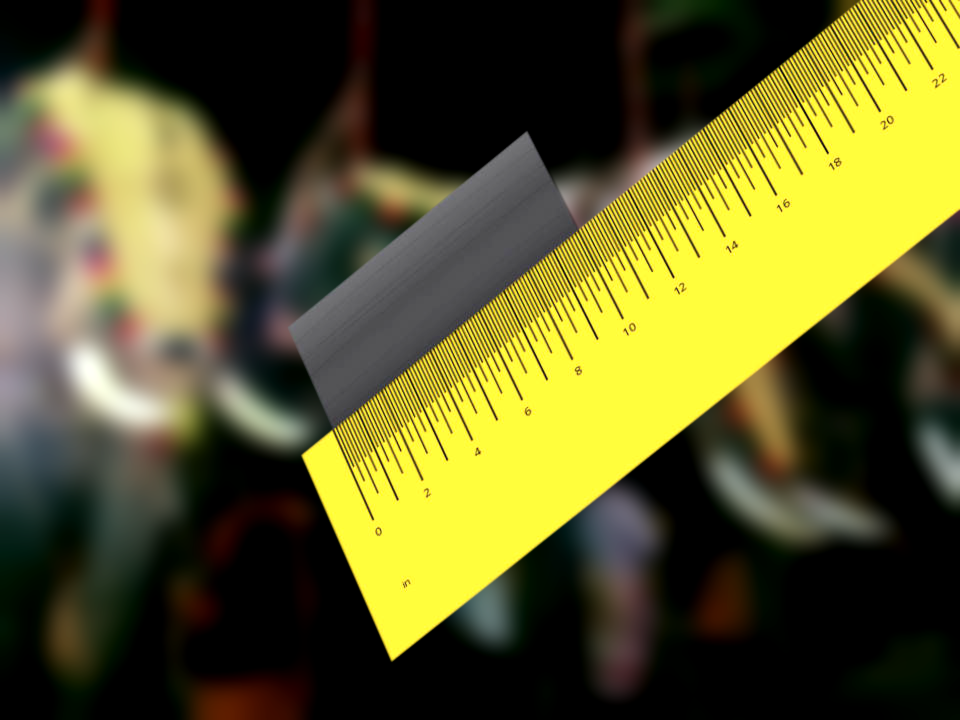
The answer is 10 in
